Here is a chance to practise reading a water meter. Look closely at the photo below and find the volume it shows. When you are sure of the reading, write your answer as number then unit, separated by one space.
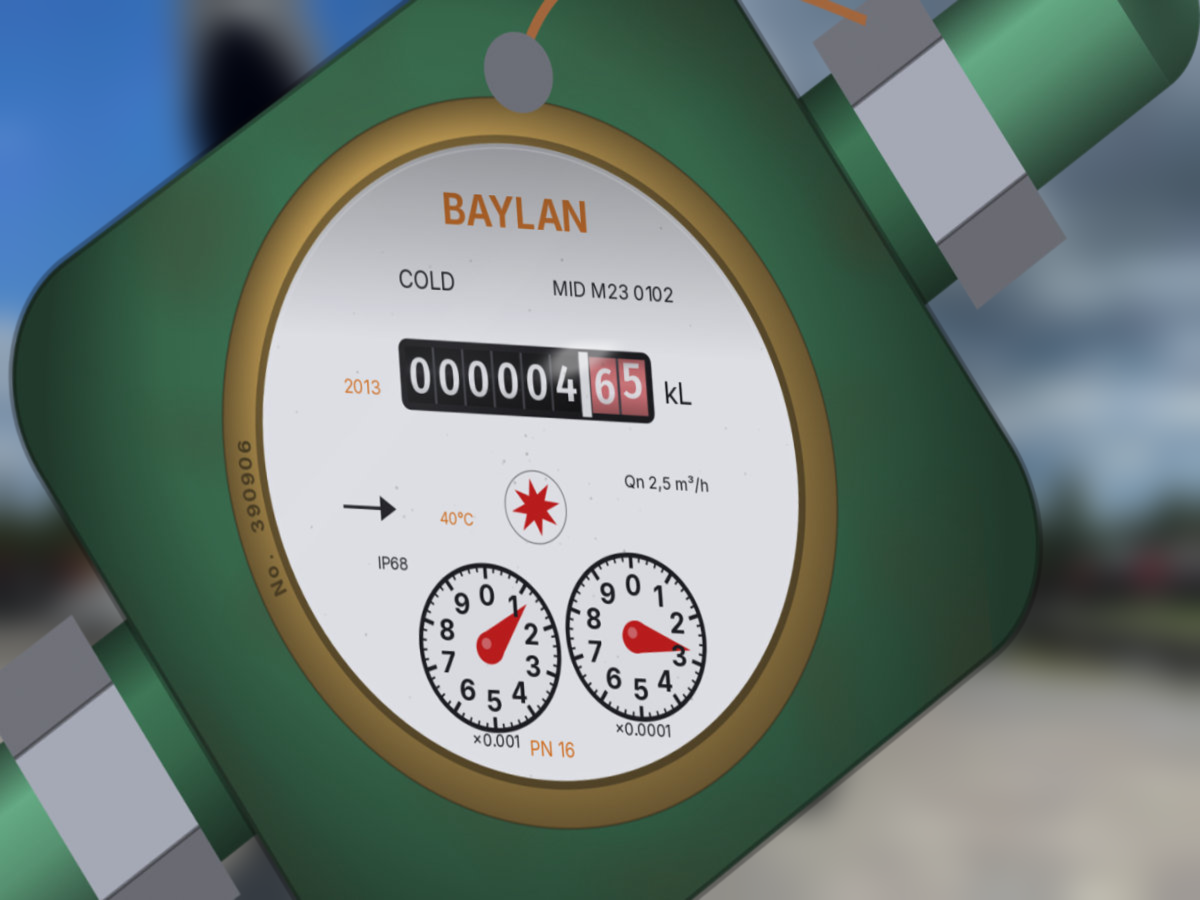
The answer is 4.6512 kL
